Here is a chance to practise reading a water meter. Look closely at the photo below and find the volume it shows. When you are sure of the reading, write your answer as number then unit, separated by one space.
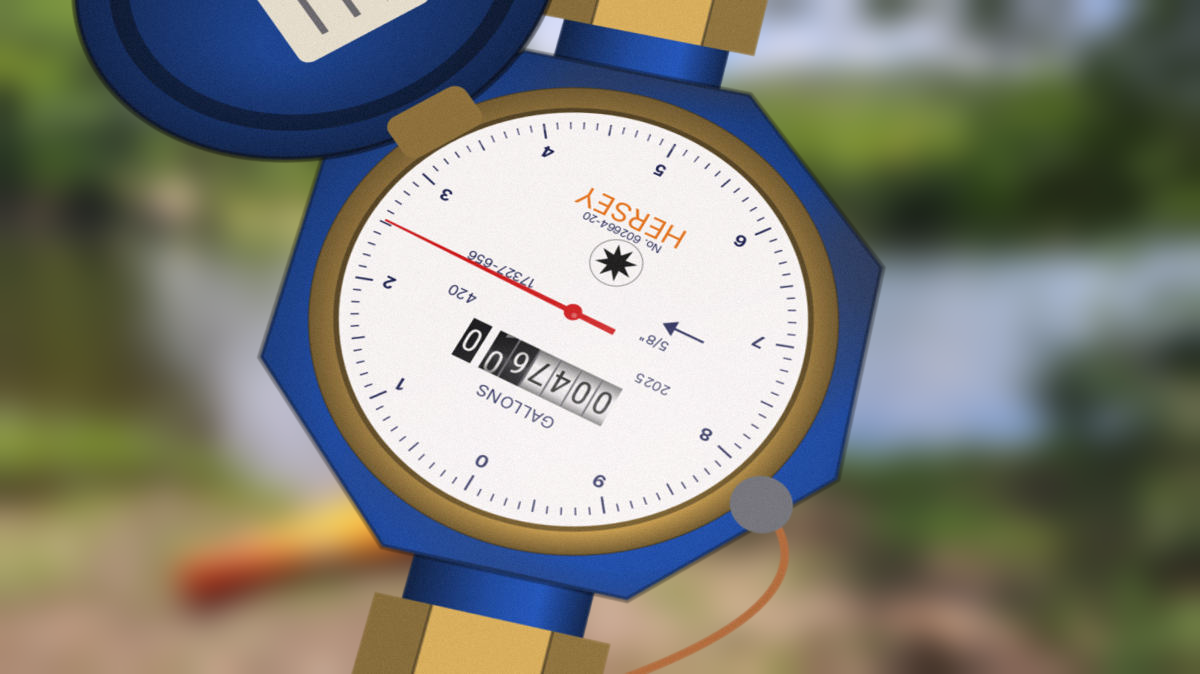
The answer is 47602.5 gal
